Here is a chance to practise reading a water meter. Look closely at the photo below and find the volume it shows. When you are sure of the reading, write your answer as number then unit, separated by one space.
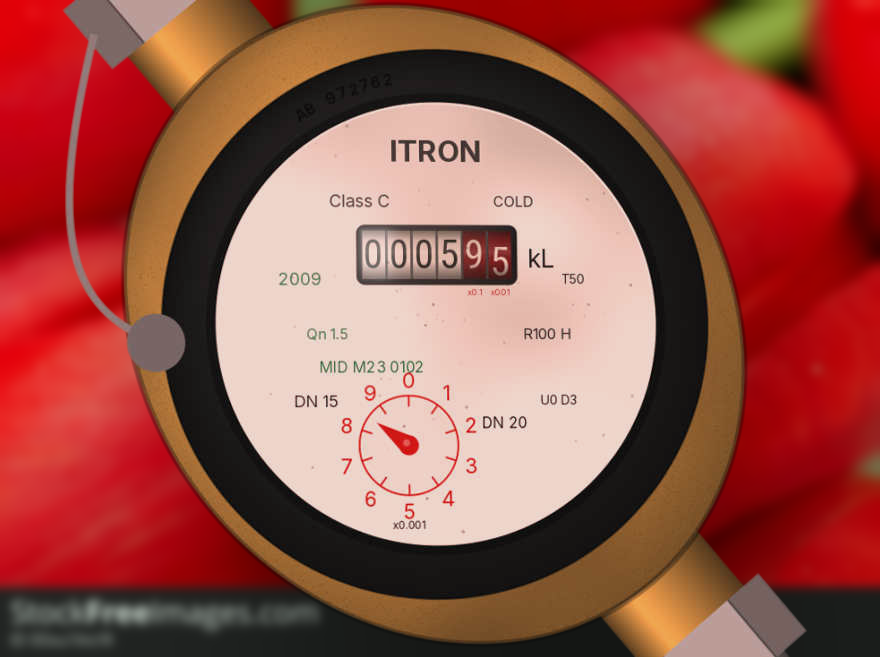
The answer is 5.948 kL
